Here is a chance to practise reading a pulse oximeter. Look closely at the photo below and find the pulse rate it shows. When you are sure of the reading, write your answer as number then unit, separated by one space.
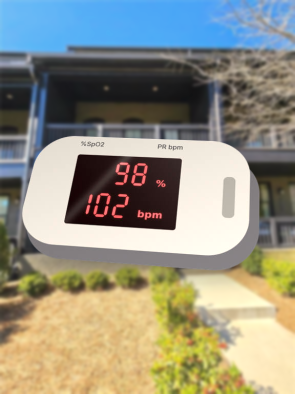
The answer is 102 bpm
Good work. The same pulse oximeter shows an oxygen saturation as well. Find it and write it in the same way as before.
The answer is 98 %
